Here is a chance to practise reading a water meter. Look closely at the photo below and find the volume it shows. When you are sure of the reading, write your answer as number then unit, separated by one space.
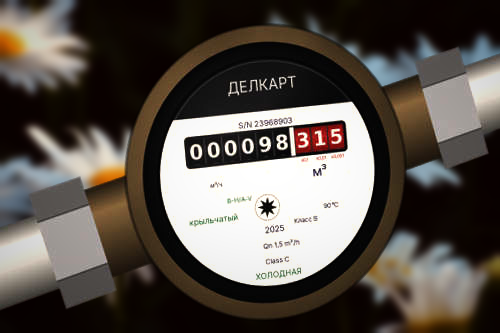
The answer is 98.315 m³
